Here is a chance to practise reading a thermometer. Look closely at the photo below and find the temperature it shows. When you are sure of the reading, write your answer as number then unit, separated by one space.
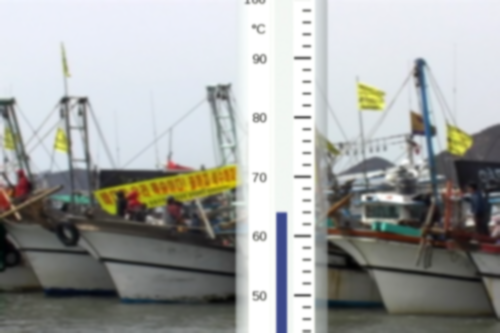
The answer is 64 °C
